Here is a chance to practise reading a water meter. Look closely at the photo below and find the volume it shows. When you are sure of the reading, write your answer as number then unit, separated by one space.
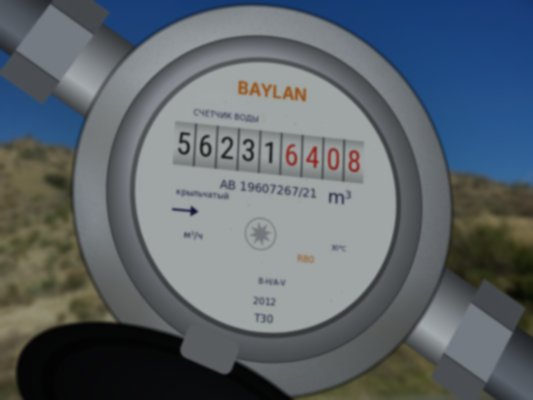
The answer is 56231.6408 m³
